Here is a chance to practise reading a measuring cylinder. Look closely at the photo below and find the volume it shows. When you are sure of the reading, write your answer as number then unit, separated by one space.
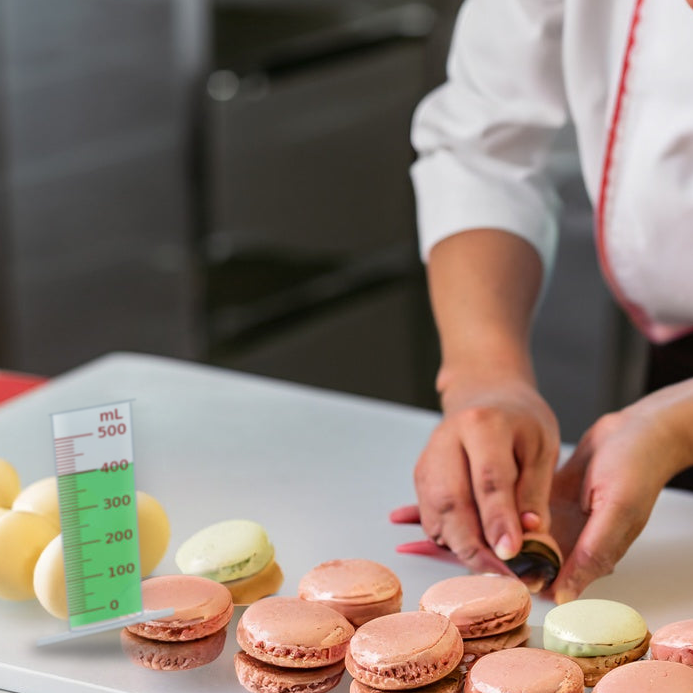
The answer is 400 mL
